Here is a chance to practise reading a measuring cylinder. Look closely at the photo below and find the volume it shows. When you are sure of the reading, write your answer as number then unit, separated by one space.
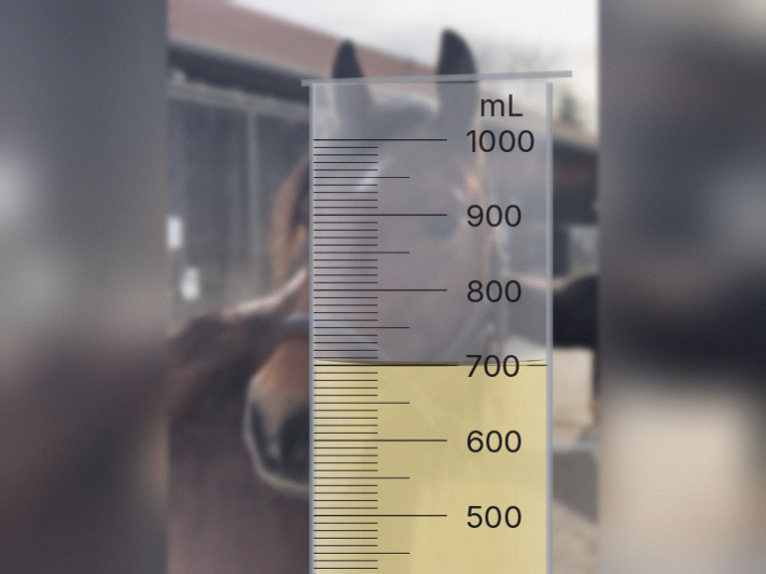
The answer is 700 mL
